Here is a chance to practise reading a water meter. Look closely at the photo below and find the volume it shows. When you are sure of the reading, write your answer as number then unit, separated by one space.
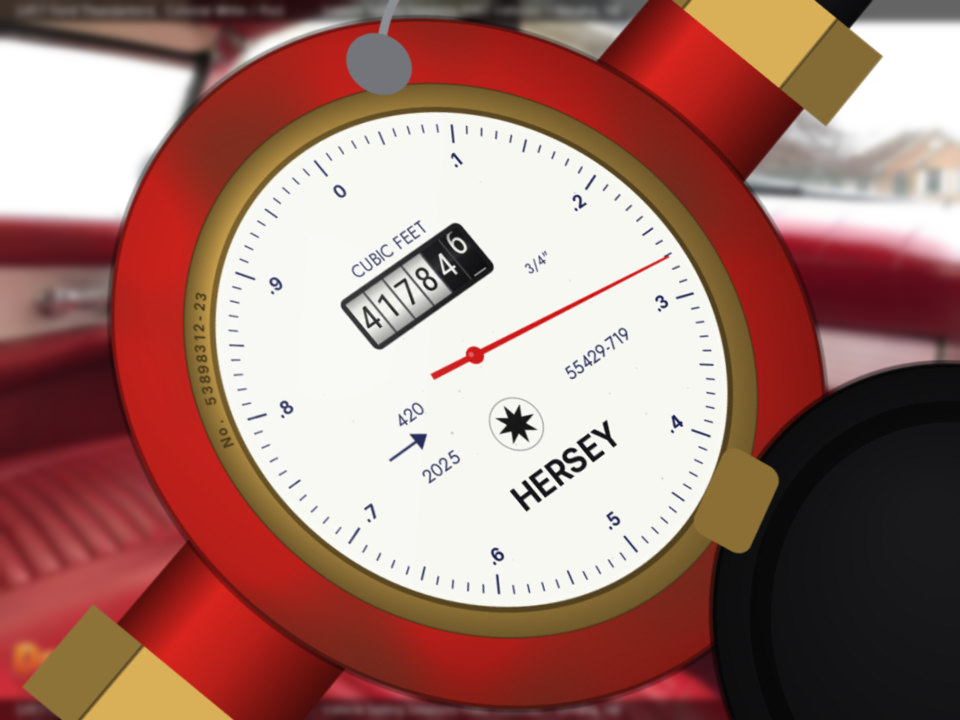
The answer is 417846.27 ft³
